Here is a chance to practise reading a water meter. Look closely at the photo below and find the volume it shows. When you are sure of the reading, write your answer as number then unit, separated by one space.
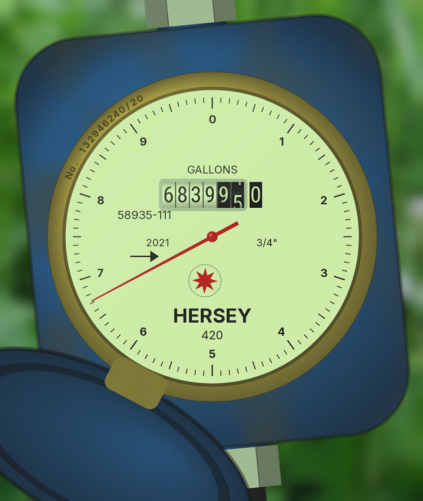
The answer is 6839946.7 gal
